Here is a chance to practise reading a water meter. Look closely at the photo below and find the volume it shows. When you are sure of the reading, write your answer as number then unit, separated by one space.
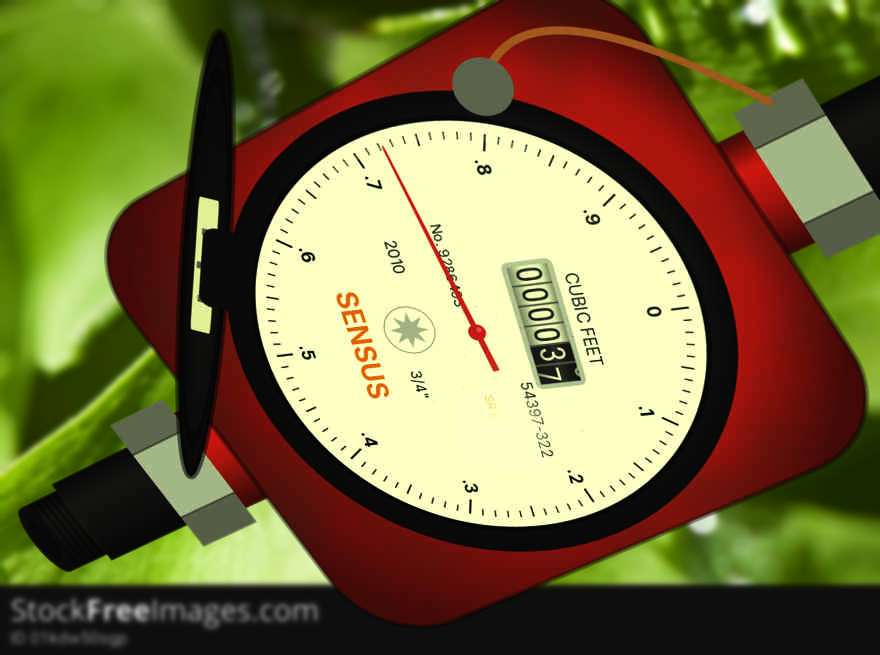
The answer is 36.72 ft³
